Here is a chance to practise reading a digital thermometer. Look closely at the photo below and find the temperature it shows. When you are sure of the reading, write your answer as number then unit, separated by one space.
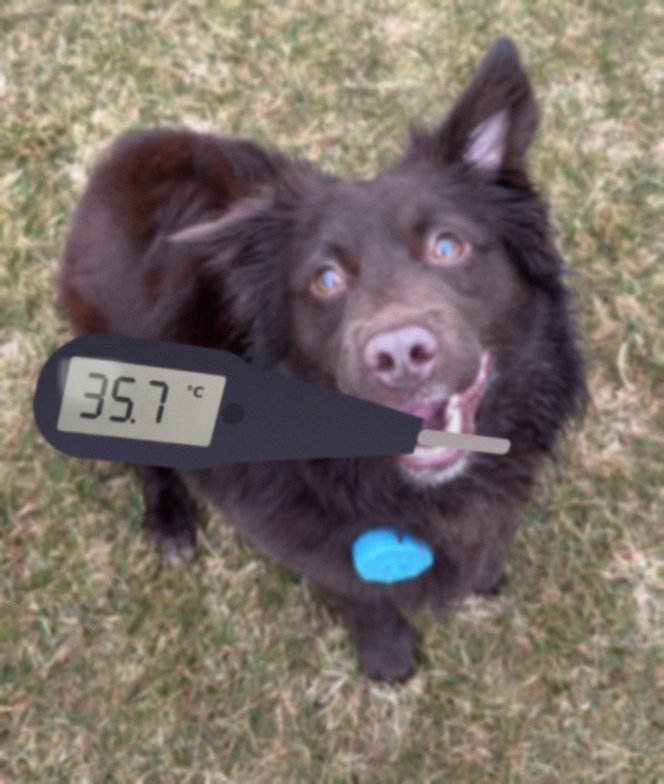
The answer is 35.7 °C
